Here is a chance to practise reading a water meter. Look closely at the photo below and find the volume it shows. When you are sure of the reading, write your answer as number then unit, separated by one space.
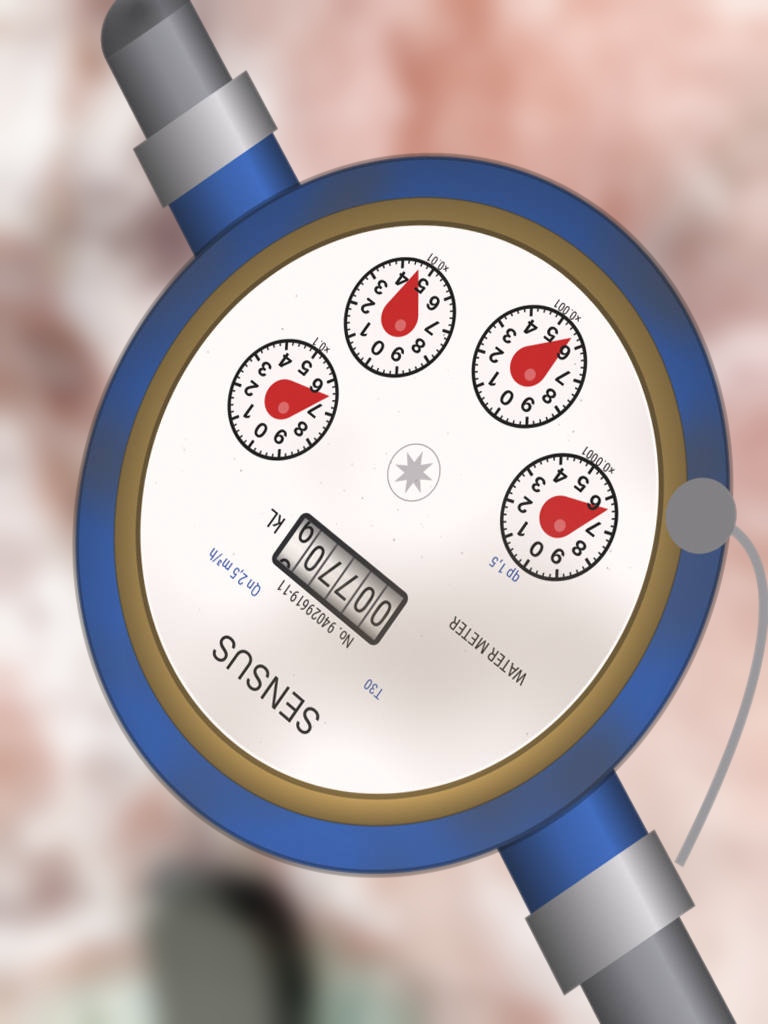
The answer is 7708.6456 kL
